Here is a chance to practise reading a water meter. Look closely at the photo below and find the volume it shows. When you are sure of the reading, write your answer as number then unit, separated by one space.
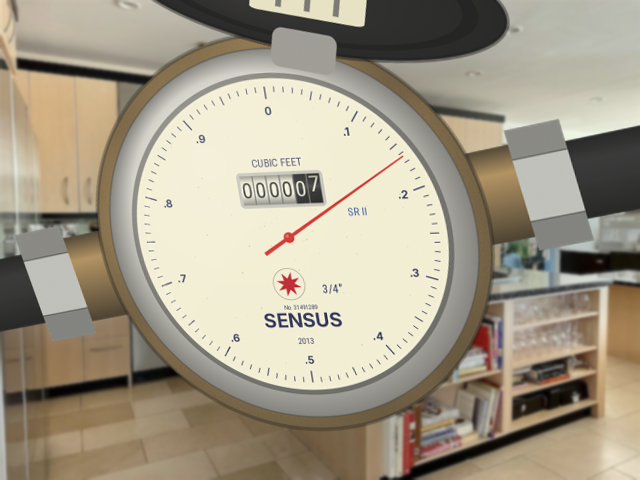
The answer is 7.16 ft³
